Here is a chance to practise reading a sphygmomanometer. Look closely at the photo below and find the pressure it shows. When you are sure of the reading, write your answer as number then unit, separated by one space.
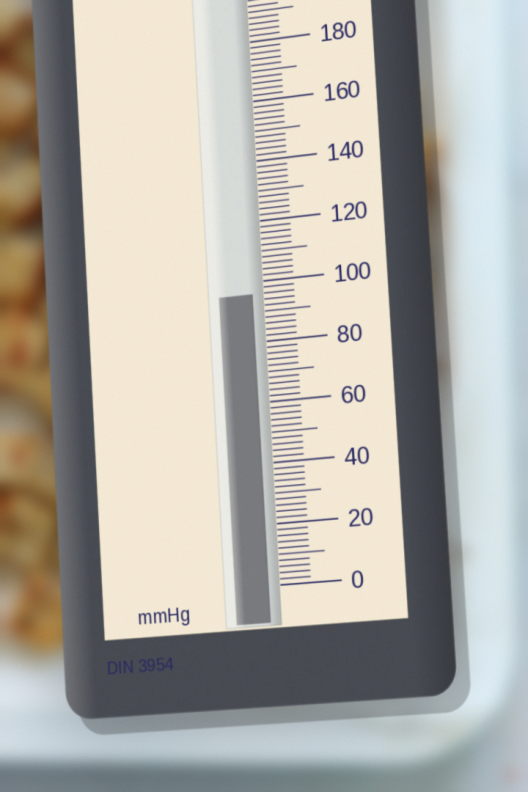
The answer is 96 mmHg
